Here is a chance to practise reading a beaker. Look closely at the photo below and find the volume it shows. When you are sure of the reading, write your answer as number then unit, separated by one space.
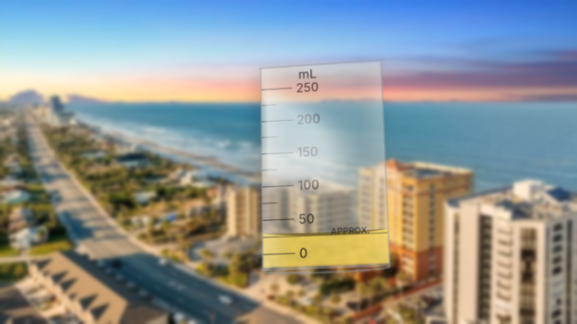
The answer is 25 mL
